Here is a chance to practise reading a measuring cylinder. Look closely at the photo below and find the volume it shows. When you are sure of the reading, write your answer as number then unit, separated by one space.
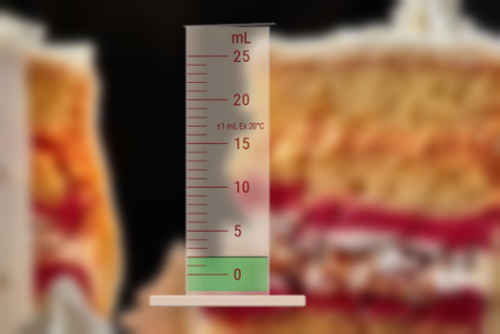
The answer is 2 mL
